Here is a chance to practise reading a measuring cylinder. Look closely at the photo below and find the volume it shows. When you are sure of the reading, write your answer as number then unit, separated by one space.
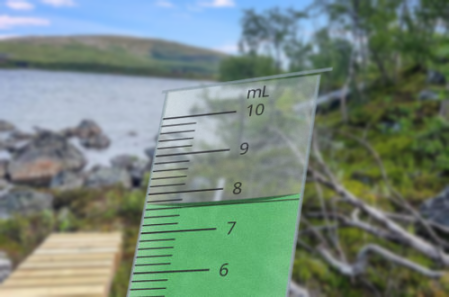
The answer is 7.6 mL
